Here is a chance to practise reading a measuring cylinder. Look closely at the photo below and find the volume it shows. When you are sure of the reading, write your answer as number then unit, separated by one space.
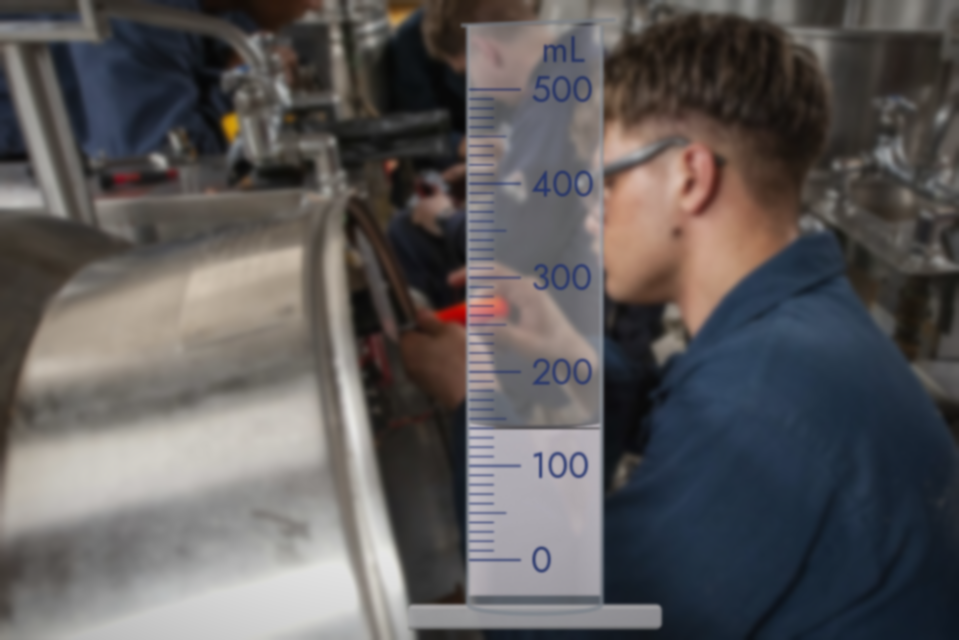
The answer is 140 mL
